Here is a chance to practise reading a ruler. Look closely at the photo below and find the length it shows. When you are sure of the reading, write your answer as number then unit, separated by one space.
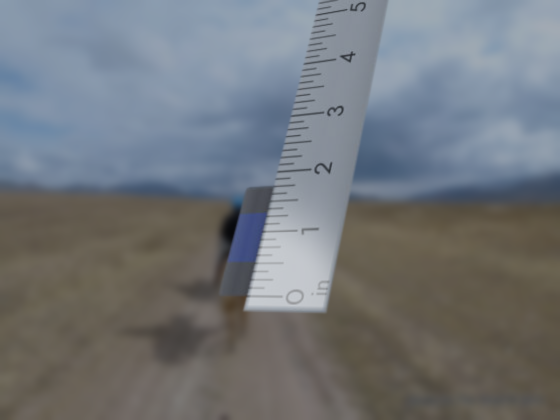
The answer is 1.75 in
